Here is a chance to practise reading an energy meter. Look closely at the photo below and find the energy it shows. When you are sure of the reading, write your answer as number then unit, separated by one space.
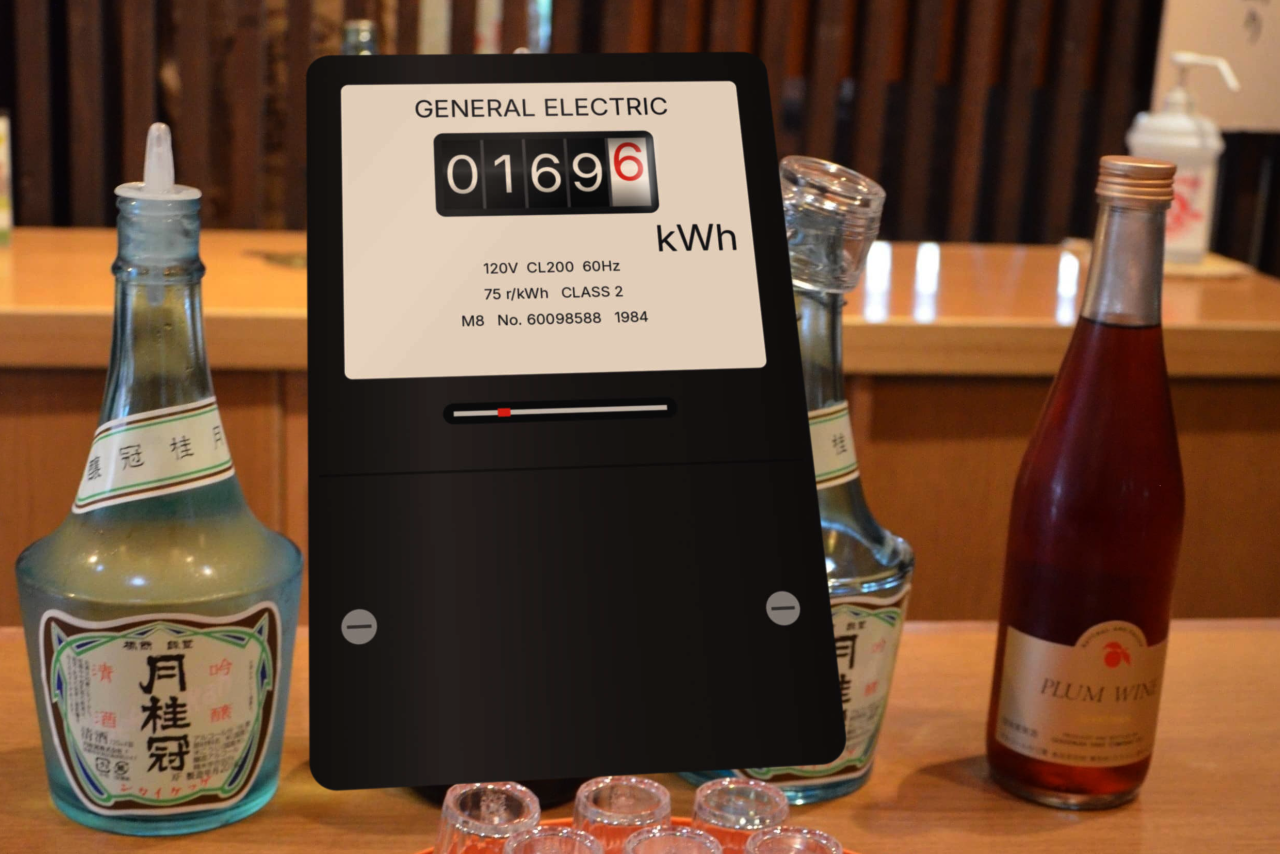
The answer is 169.6 kWh
